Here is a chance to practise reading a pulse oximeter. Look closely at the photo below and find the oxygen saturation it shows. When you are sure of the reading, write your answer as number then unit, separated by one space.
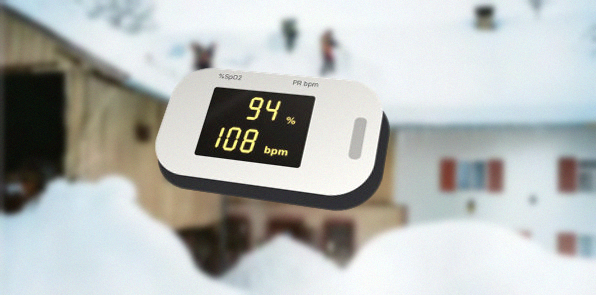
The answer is 94 %
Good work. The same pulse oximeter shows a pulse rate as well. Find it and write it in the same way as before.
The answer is 108 bpm
